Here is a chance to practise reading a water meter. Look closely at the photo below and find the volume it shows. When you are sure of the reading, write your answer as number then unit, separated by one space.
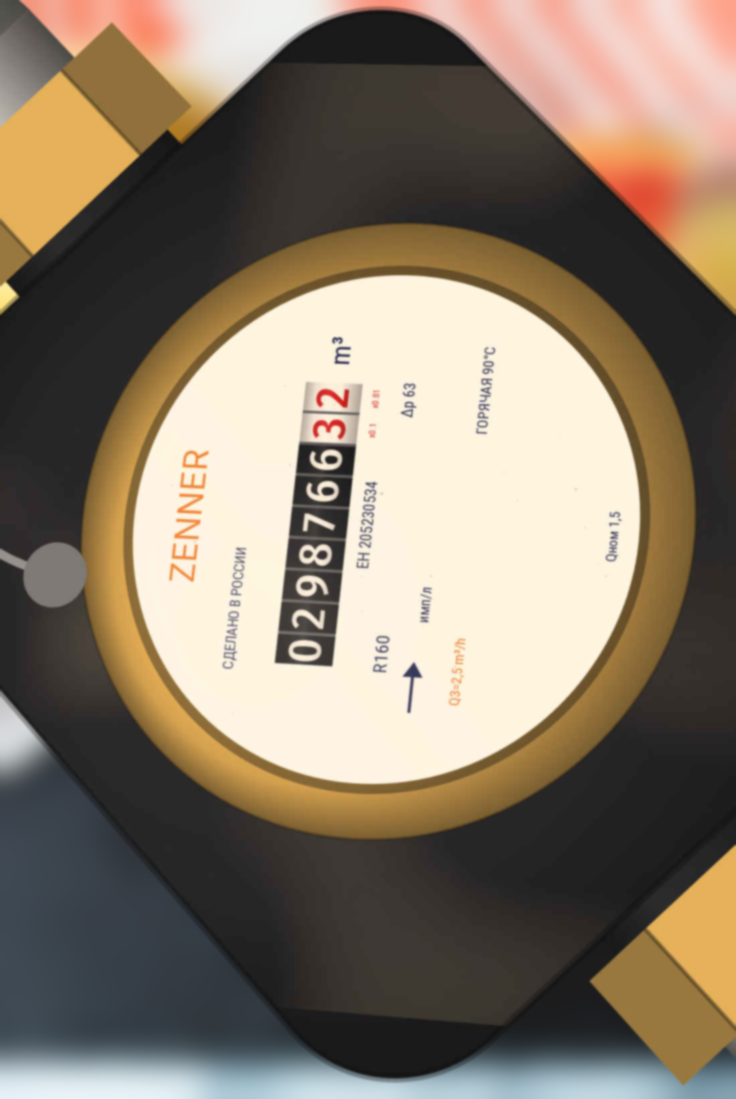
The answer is 298766.32 m³
